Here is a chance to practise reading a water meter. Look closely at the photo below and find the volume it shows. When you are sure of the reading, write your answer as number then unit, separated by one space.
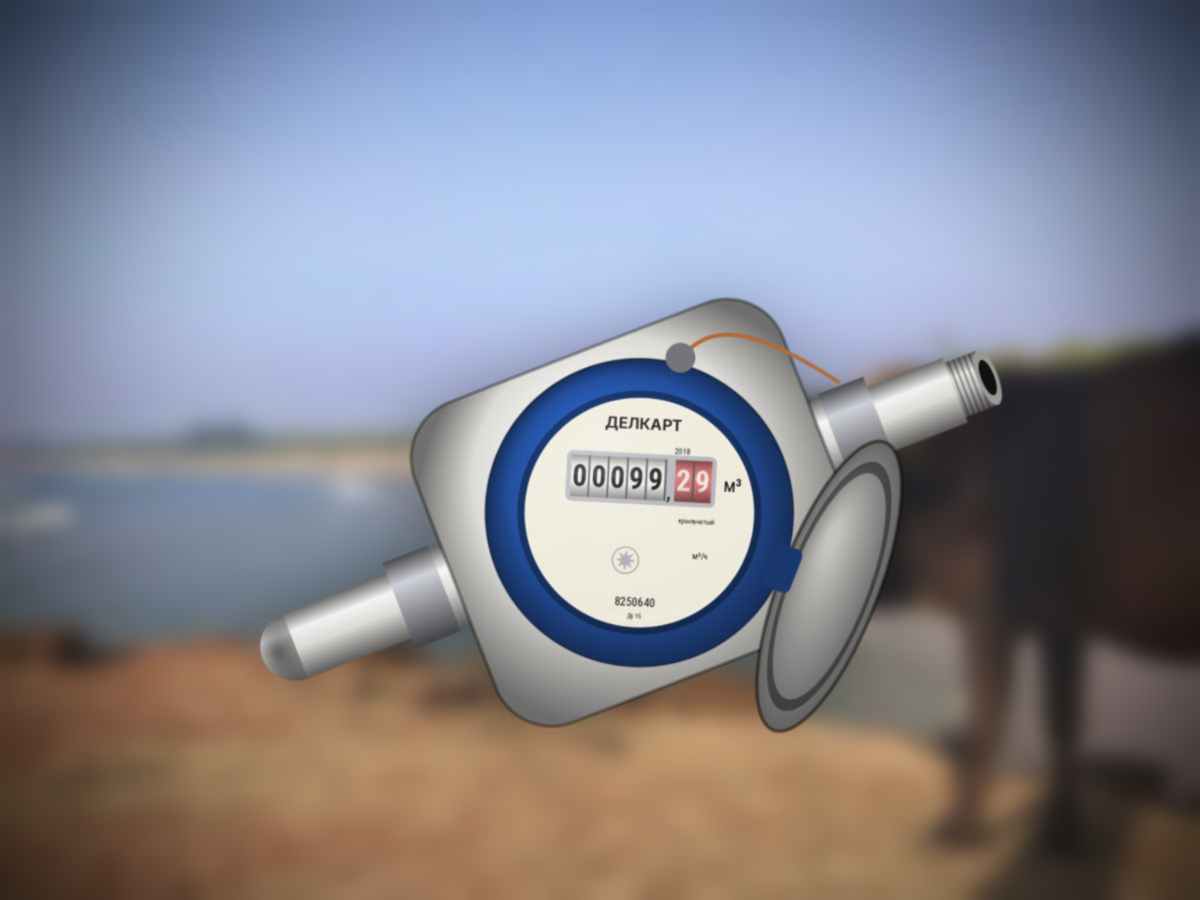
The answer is 99.29 m³
